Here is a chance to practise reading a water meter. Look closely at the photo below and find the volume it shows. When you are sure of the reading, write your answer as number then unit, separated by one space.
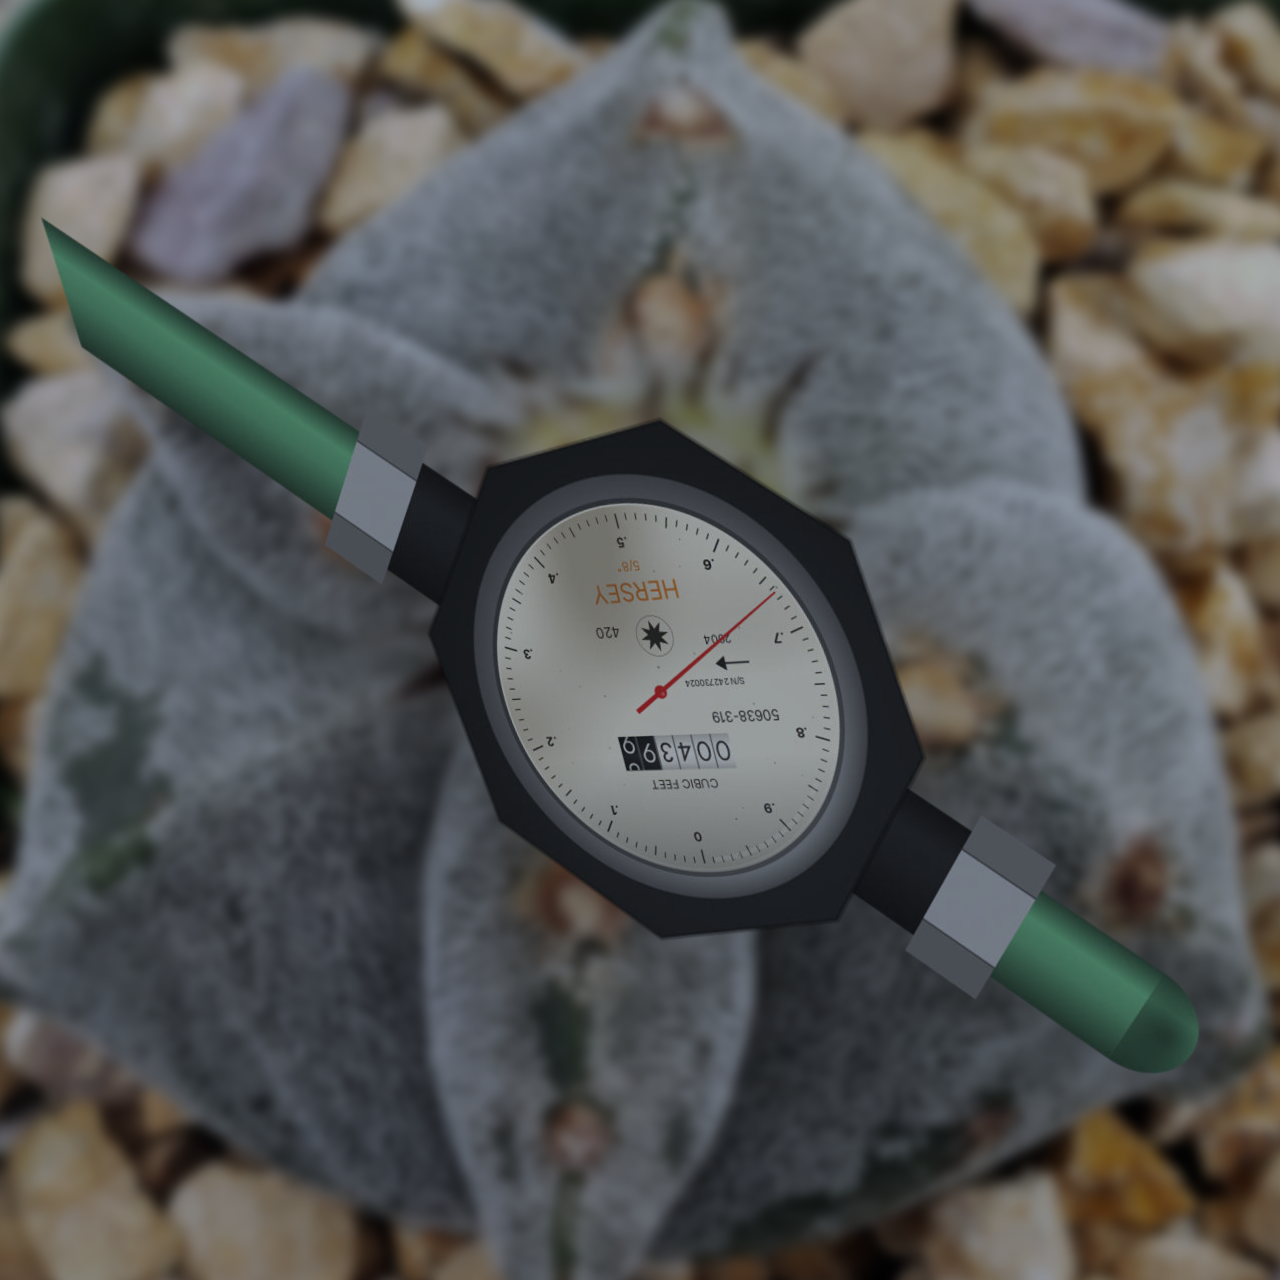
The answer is 4398.66 ft³
